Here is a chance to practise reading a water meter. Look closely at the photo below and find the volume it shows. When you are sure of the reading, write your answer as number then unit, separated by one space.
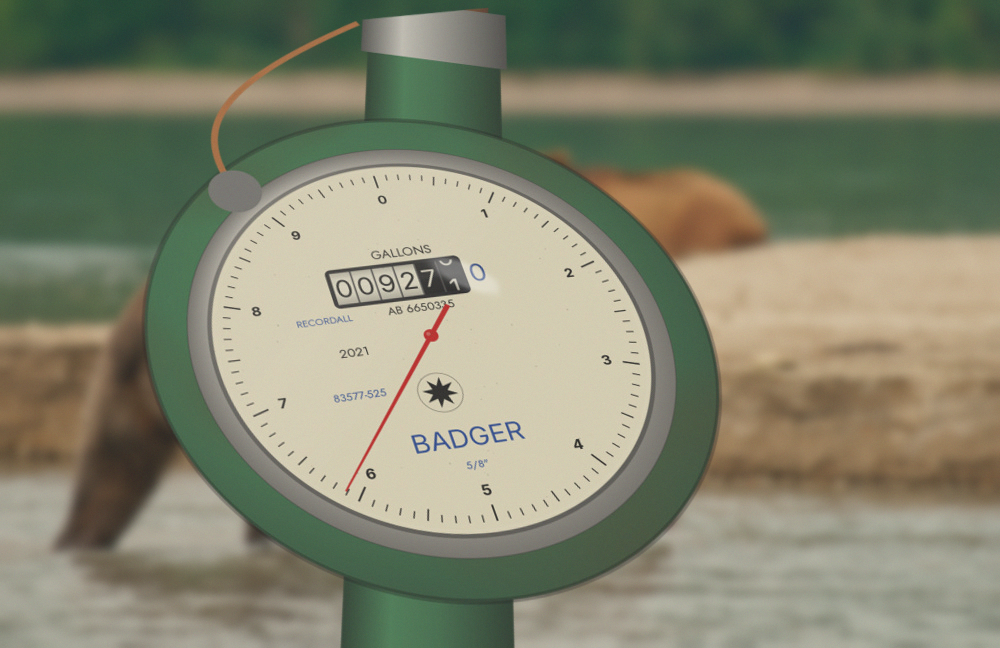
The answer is 92706.1 gal
